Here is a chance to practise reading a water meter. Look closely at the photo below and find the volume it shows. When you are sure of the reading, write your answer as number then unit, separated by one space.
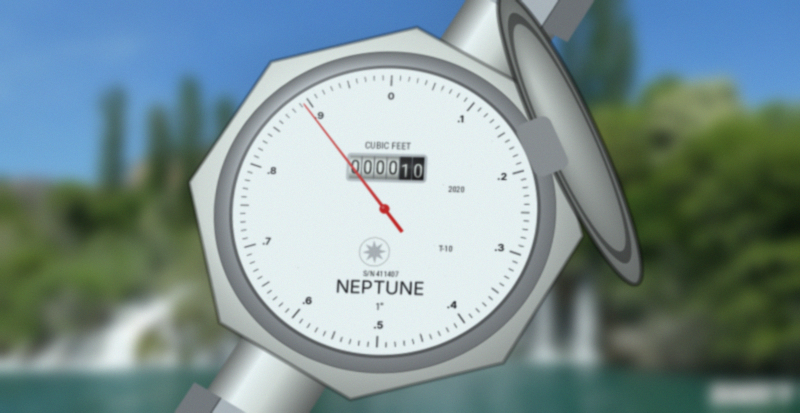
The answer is 9.89 ft³
